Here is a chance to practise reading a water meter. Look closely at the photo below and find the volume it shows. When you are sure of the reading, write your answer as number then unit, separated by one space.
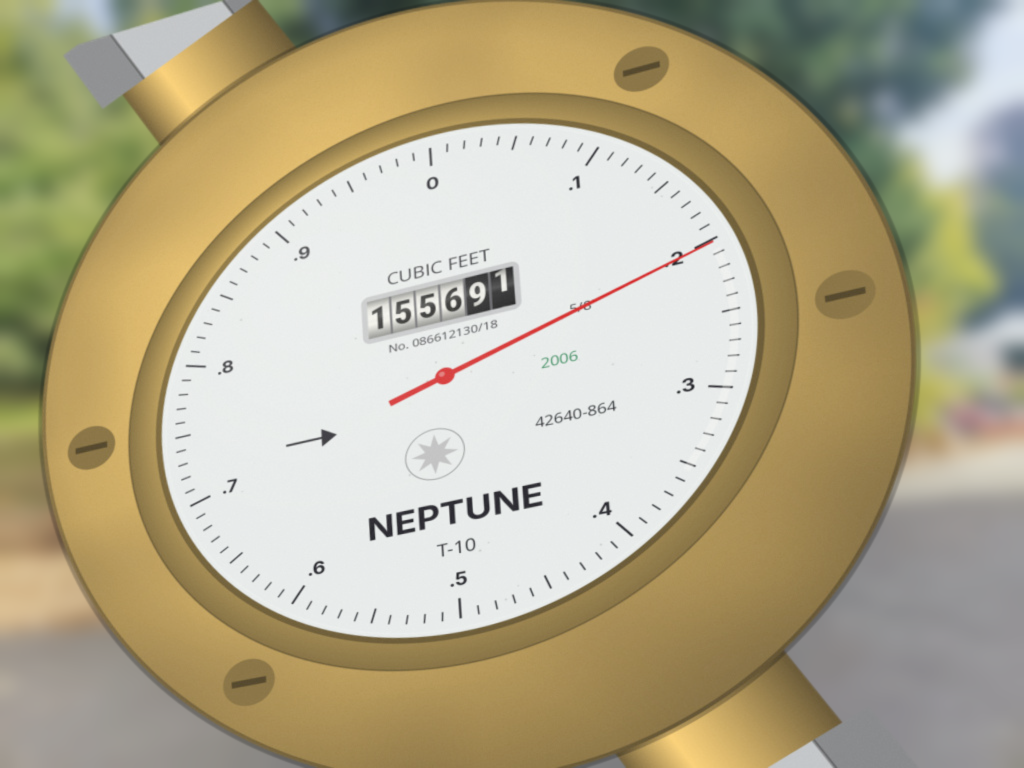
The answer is 155691.20 ft³
